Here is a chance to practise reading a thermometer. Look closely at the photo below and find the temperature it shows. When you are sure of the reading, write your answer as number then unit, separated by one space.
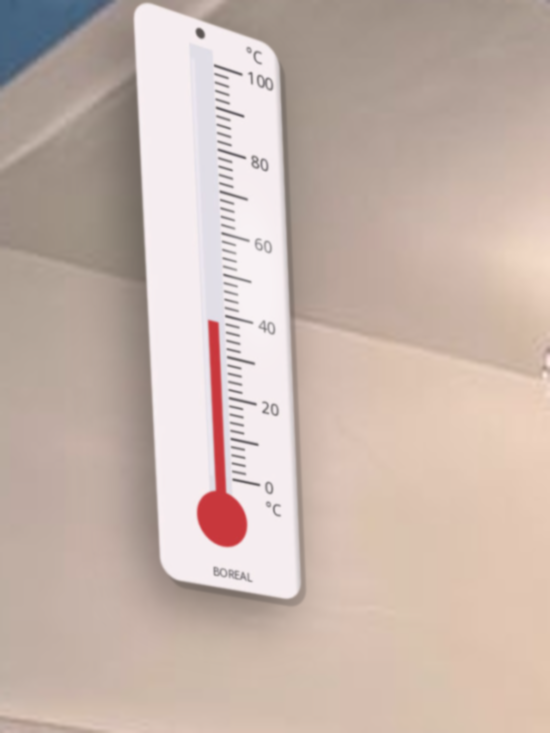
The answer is 38 °C
